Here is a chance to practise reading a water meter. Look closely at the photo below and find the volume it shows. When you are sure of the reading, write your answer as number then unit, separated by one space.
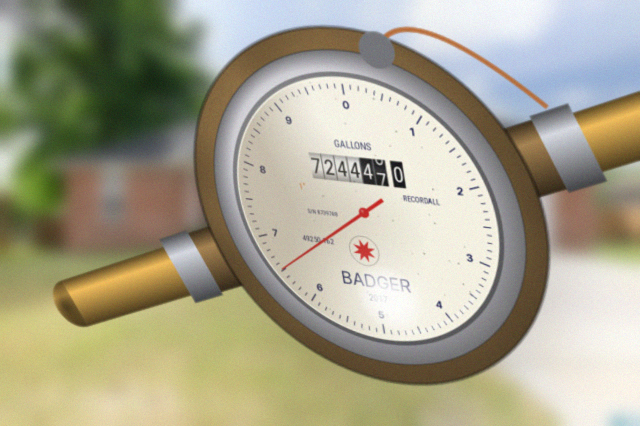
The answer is 7244466.5 gal
